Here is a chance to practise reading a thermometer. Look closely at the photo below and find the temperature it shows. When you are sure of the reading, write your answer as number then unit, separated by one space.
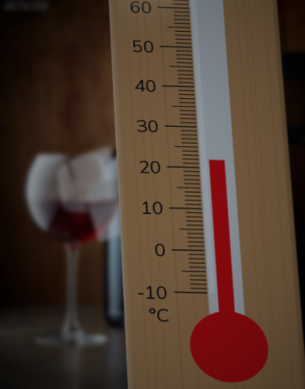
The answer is 22 °C
